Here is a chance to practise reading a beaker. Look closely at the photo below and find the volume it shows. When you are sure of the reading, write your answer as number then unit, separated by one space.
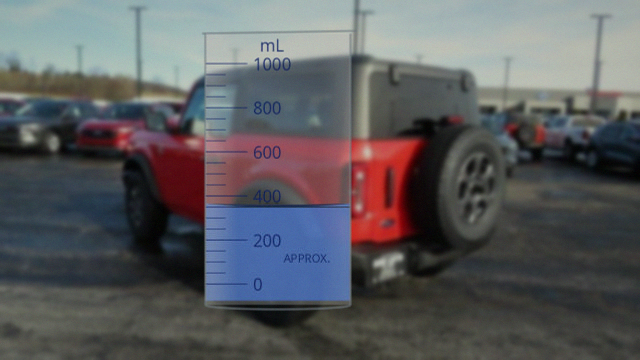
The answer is 350 mL
